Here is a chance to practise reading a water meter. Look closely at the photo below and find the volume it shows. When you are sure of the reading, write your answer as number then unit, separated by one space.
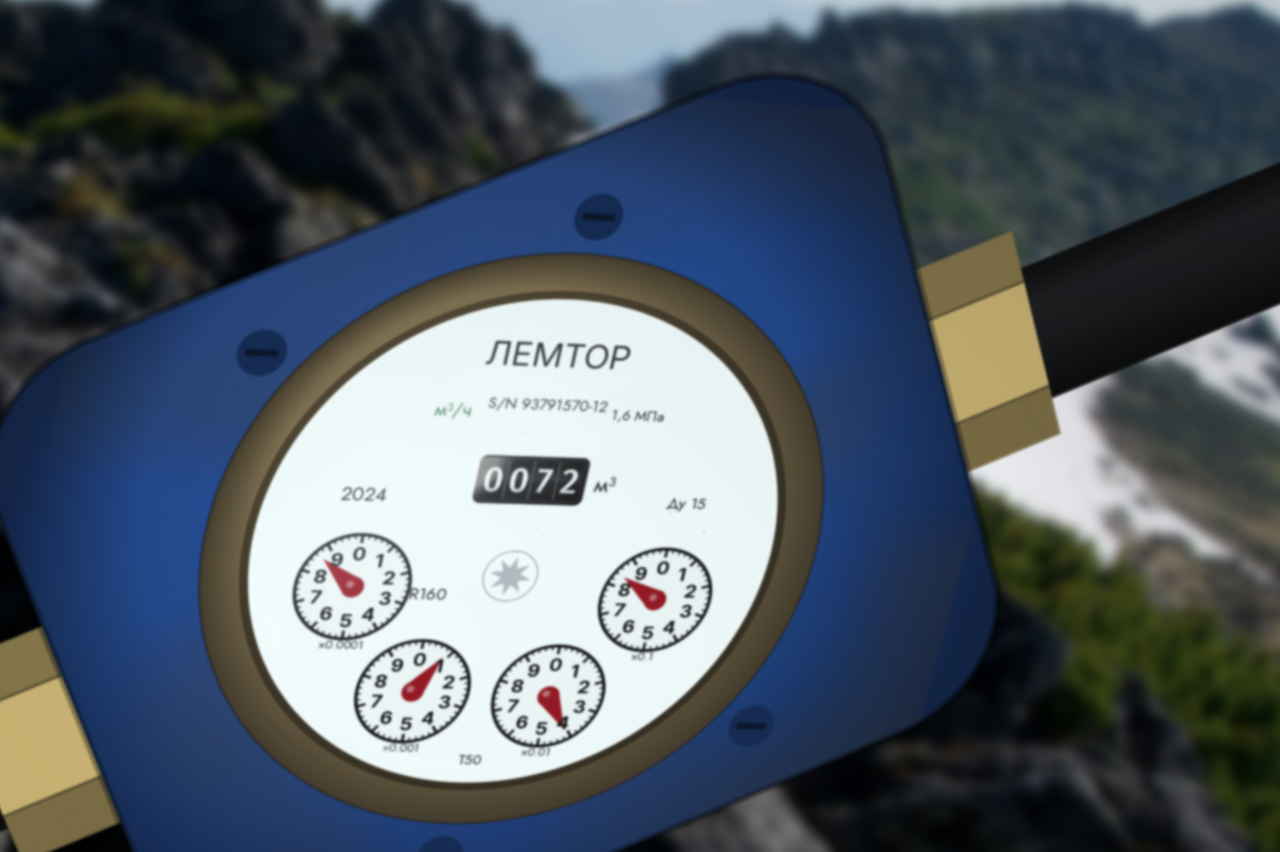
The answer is 72.8408 m³
